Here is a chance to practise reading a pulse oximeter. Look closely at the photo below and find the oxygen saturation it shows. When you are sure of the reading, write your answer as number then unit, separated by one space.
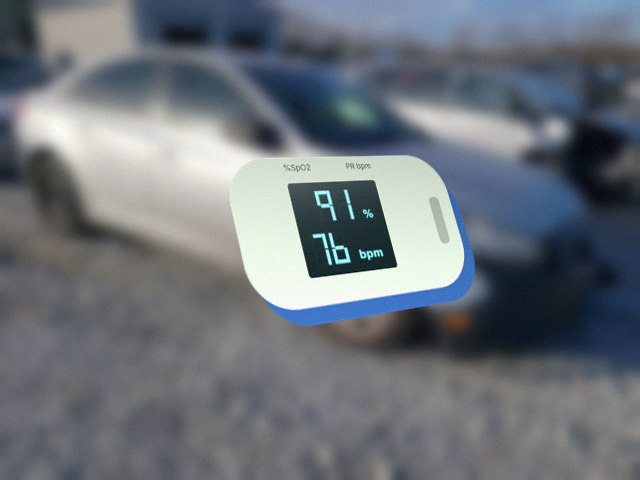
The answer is 91 %
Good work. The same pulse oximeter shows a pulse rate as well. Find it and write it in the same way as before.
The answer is 76 bpm
